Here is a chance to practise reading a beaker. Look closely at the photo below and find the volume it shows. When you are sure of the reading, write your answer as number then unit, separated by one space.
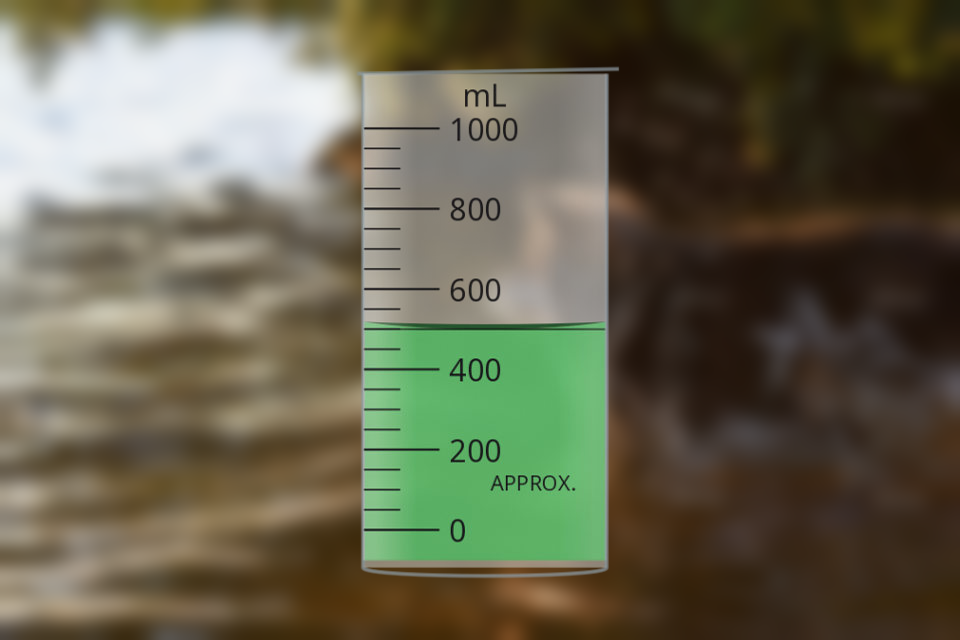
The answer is 500 mL
